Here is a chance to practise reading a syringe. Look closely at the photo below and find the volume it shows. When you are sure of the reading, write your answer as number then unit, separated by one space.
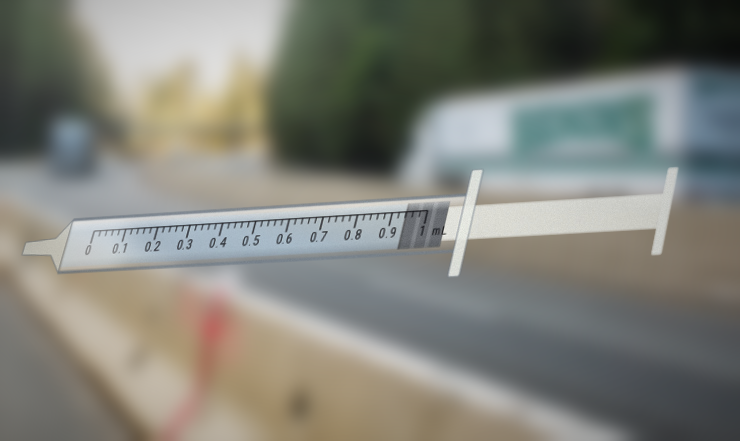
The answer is 0.94 mL
